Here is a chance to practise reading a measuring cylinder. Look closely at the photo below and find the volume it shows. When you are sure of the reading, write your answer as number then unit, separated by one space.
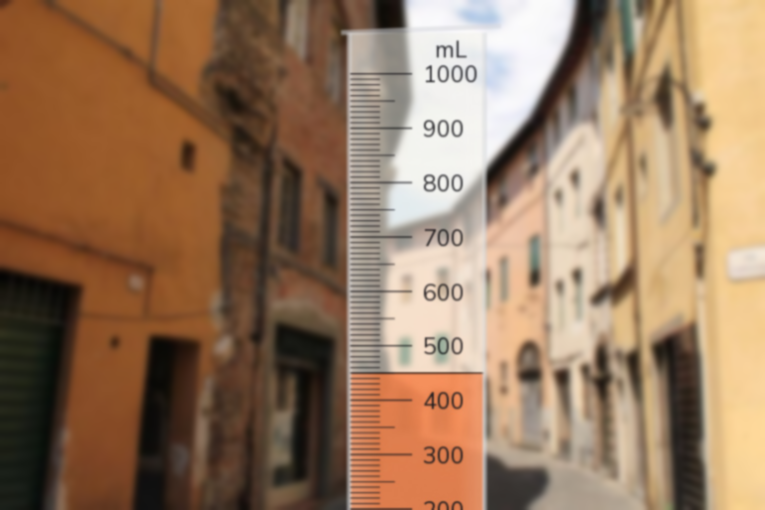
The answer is 450 mL
